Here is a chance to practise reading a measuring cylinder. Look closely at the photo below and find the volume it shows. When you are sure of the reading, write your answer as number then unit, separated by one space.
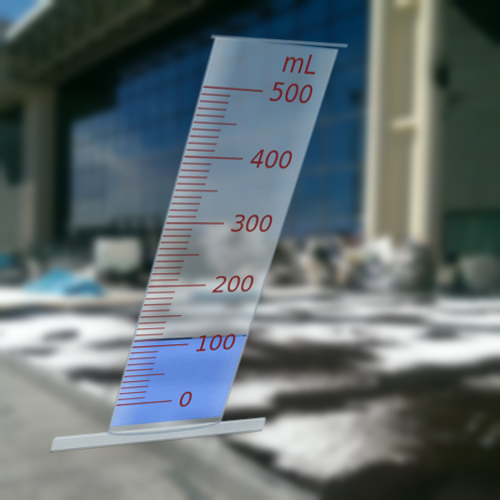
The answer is 110 mL
